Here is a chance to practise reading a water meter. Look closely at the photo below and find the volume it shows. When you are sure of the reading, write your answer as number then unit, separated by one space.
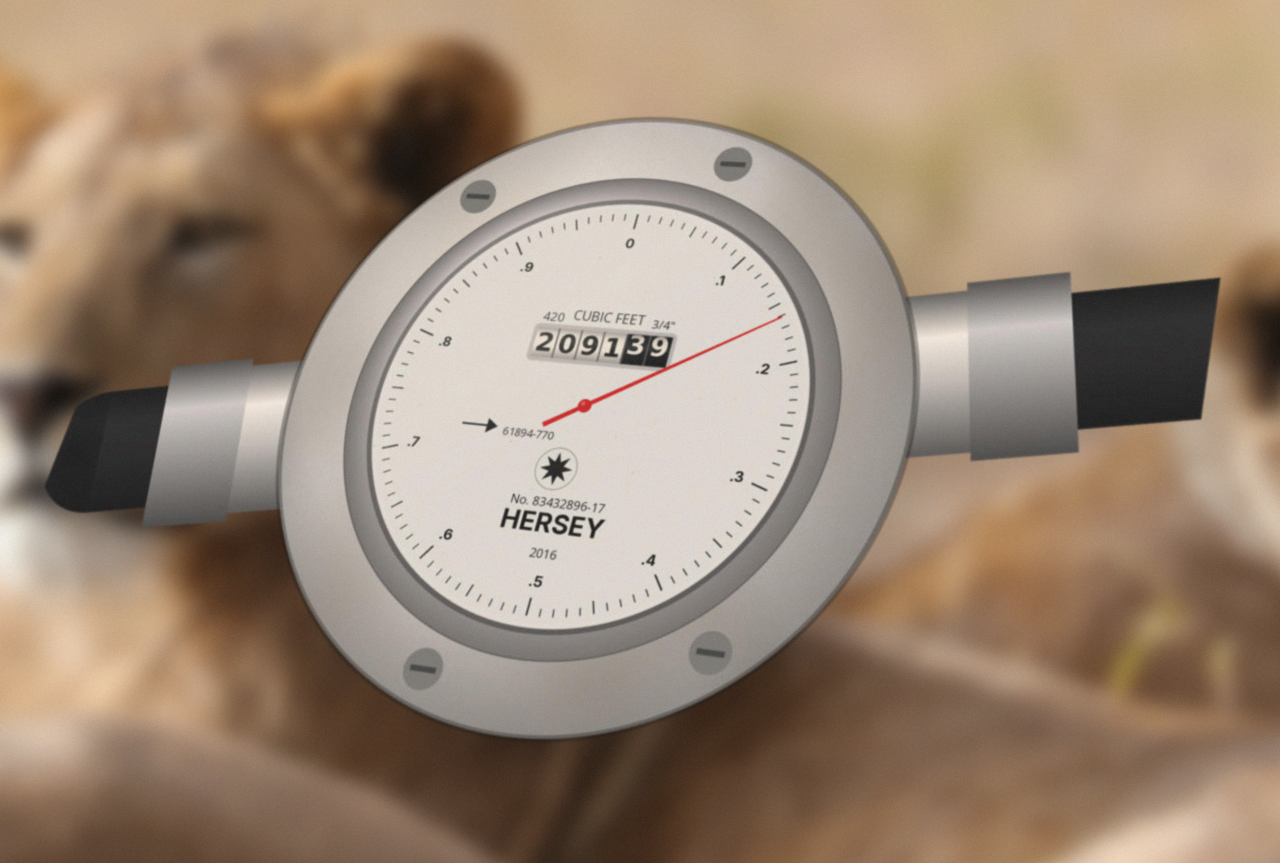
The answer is 209139.16 ft³
